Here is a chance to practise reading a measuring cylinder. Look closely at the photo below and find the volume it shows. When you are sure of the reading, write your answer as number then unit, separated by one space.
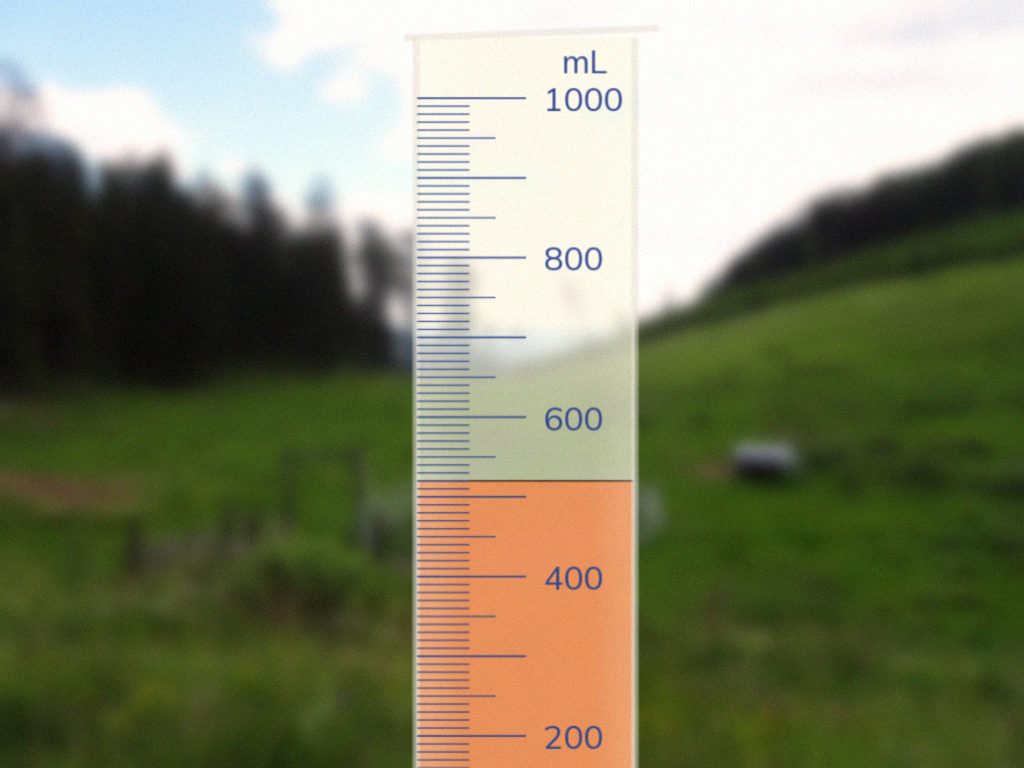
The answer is 520 mL
